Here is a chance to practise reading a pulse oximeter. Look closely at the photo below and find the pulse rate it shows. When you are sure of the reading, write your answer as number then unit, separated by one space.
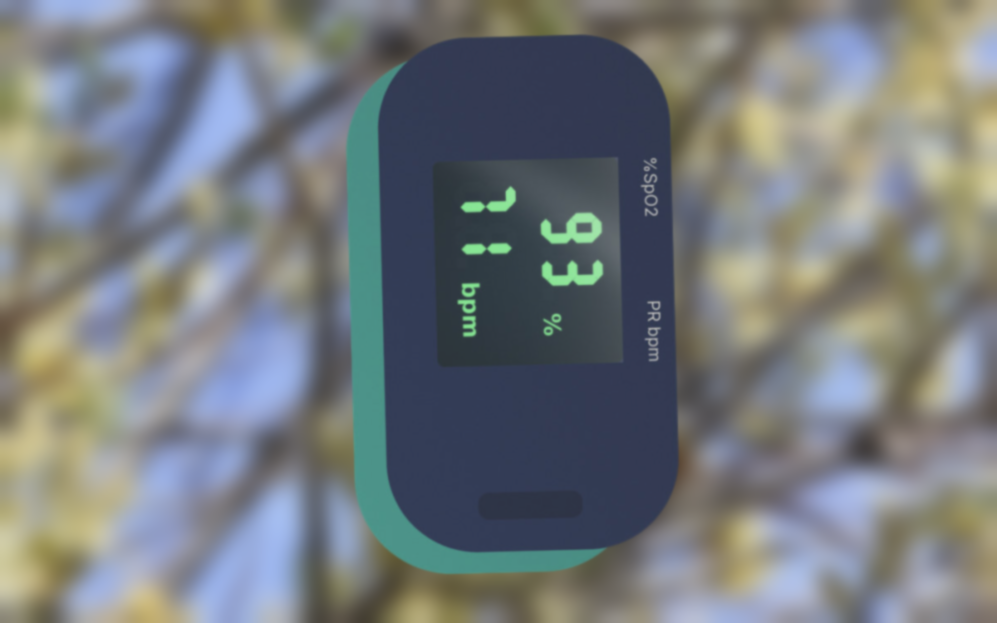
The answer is 71 bpm
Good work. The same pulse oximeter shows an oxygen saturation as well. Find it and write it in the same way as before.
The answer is 93 %
